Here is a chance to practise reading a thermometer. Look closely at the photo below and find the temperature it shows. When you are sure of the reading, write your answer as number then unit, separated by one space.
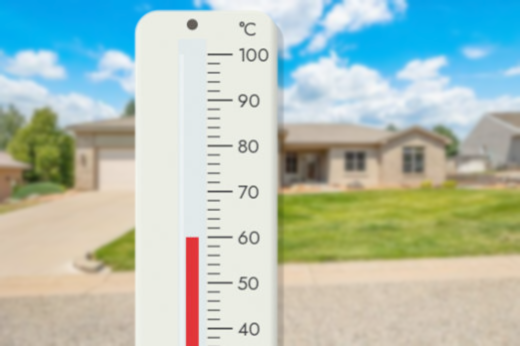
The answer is 60 °C
